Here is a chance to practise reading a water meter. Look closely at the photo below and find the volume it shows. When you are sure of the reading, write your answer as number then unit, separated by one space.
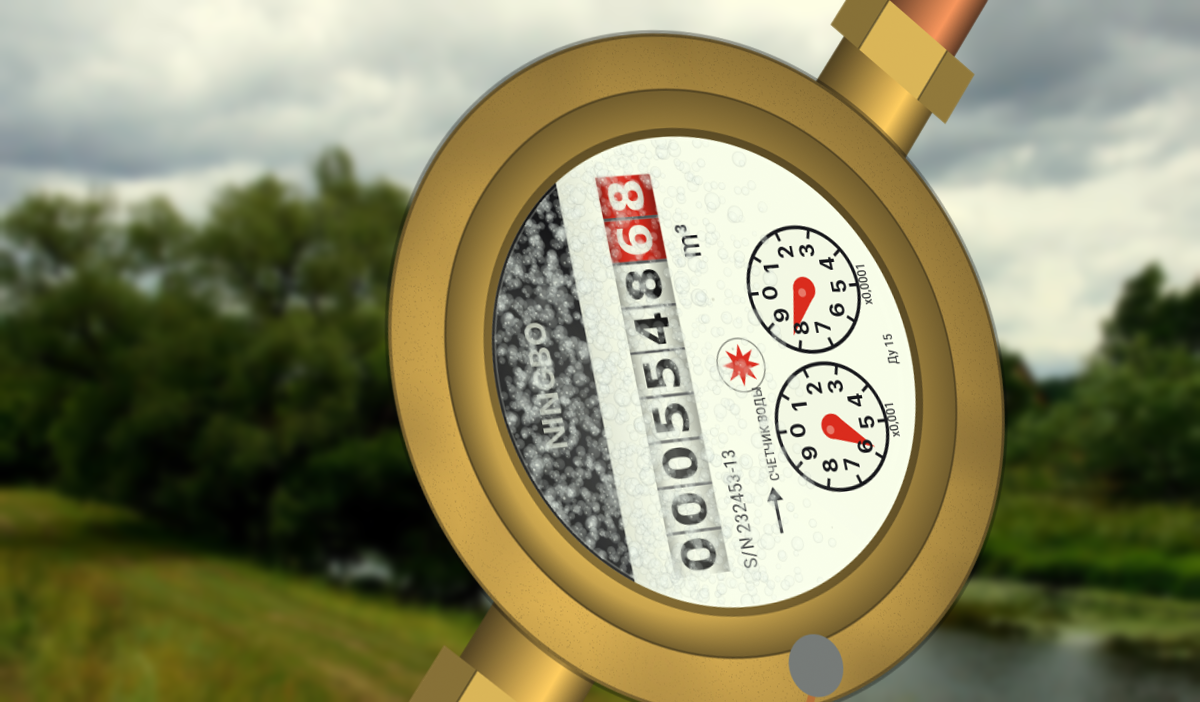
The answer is 5548.6858 m³
